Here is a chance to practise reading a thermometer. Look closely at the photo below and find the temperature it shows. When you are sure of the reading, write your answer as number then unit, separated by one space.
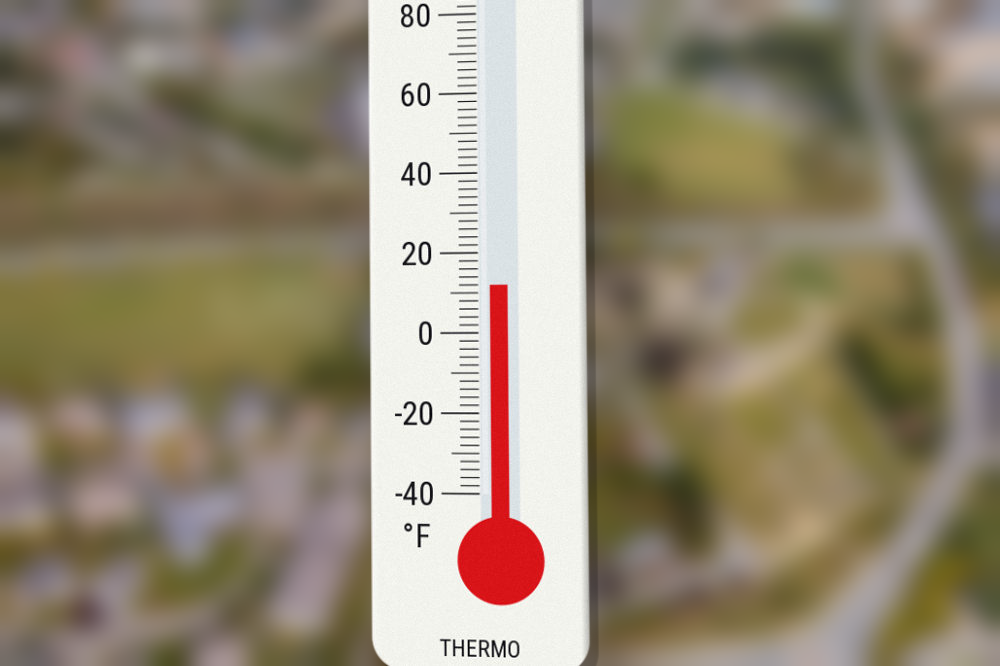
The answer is 12 °F
